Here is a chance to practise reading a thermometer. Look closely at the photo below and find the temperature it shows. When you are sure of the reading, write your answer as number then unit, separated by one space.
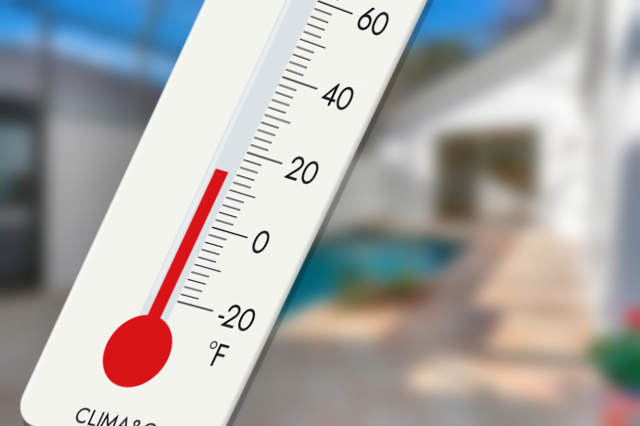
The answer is 14 °F
